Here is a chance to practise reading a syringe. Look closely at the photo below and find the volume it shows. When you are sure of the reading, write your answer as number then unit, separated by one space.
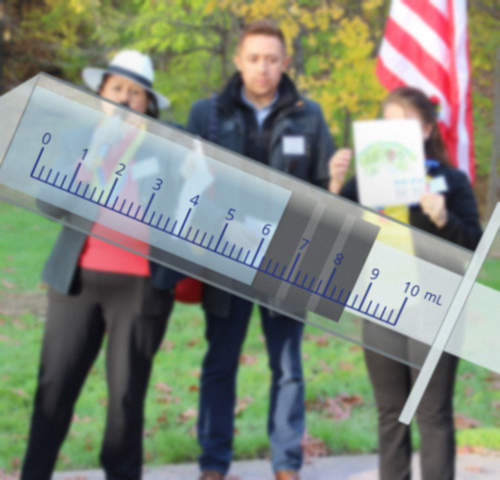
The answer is 6.2 mL
